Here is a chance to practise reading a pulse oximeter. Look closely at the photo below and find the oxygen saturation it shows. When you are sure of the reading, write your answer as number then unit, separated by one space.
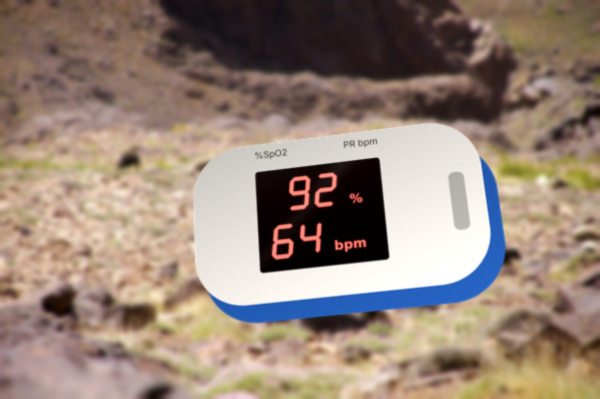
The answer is 92 %
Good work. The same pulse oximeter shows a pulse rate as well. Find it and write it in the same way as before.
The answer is 64 bpm
